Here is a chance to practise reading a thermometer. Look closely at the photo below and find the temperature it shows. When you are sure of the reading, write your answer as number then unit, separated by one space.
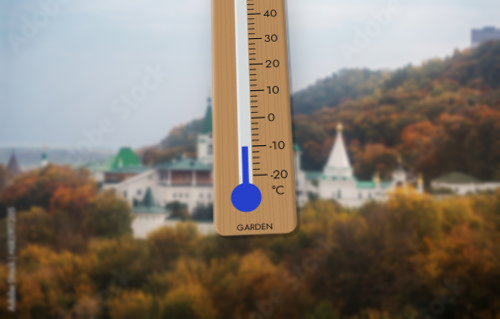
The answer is -10 °C
